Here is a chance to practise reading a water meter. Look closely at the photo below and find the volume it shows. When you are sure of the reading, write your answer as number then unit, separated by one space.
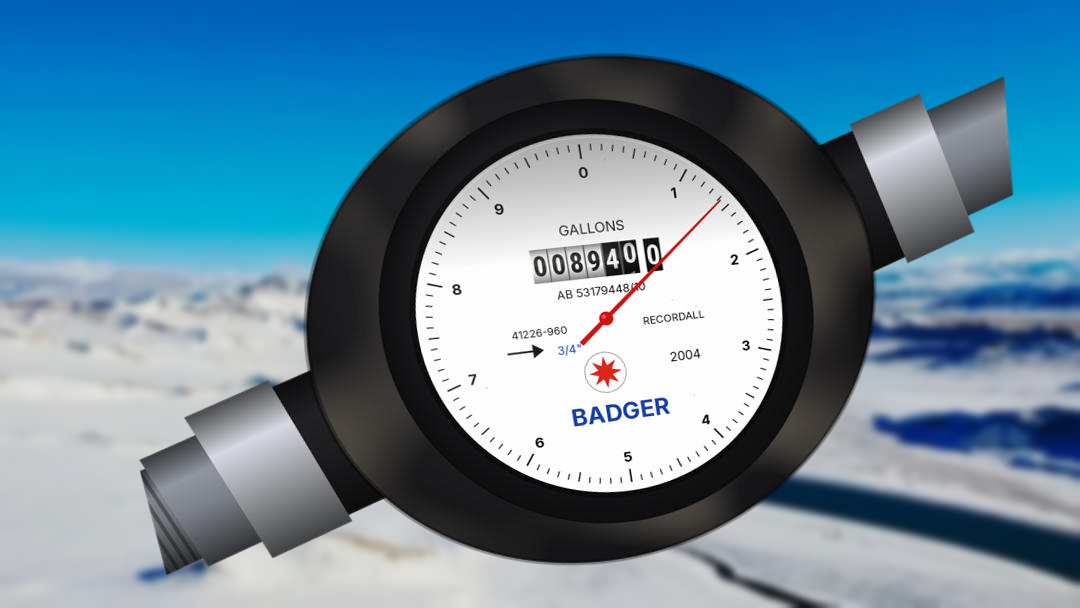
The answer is 89401.4 gal
